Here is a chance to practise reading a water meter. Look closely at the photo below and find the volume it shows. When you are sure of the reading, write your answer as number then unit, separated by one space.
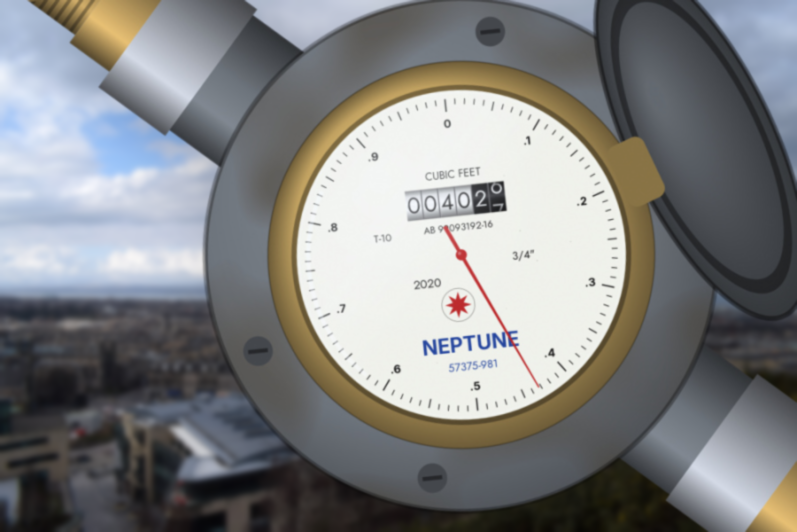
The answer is 4026.43 ft³
